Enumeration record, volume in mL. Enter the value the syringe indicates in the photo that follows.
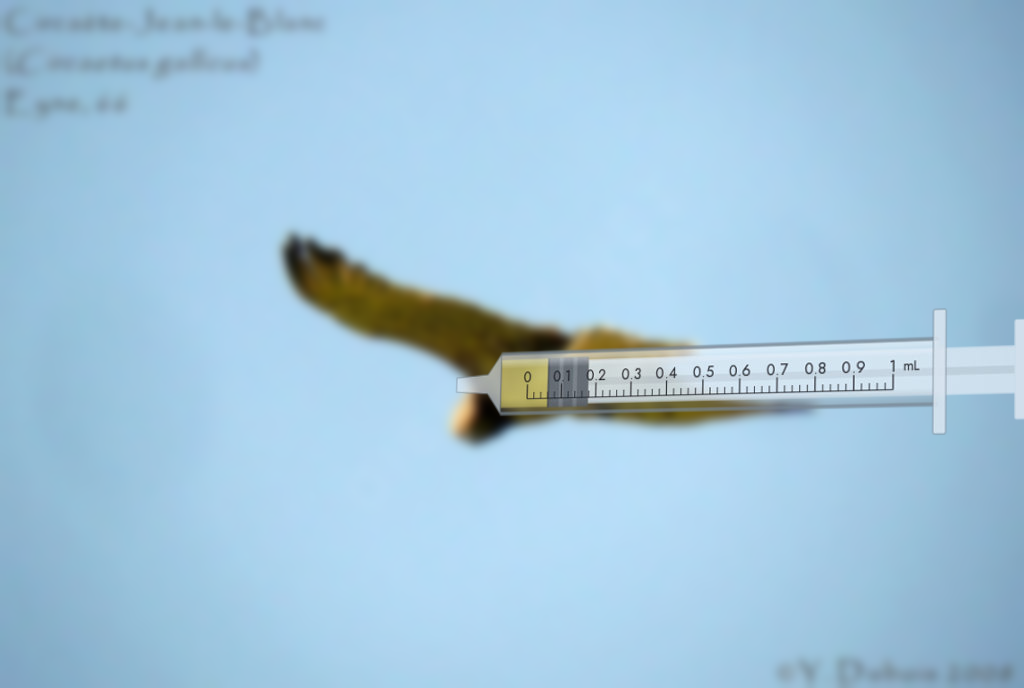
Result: 0.06 mL
